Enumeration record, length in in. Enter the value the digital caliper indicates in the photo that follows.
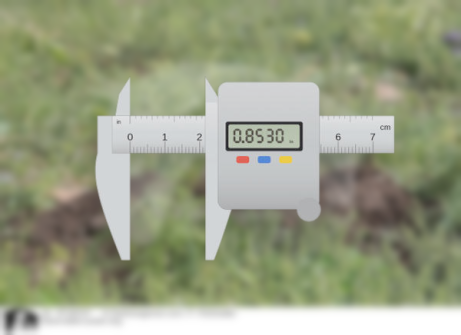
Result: 0.8530 in
